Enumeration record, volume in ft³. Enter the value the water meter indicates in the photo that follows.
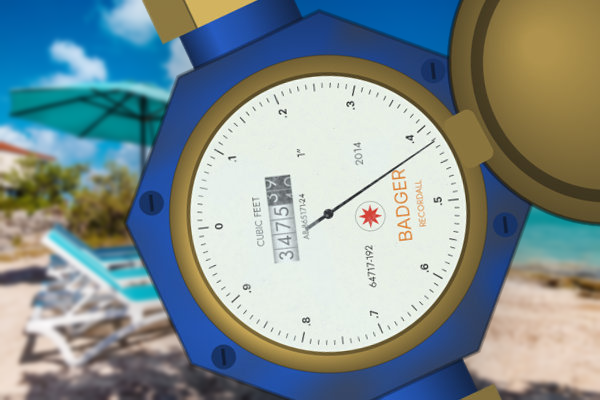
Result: 347539.42 ft³
